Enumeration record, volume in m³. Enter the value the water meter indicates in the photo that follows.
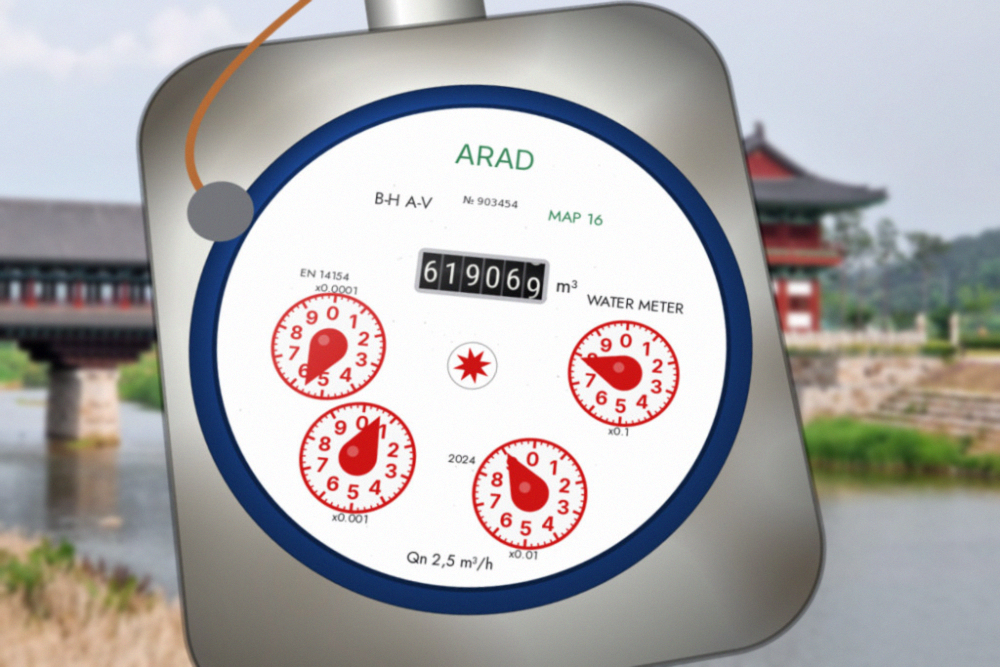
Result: 619068.7905 m³
